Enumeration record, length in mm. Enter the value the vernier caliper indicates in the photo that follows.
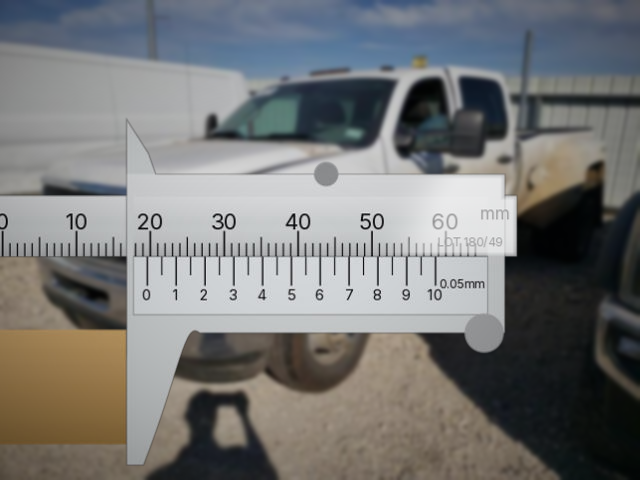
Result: 19.6 mm
